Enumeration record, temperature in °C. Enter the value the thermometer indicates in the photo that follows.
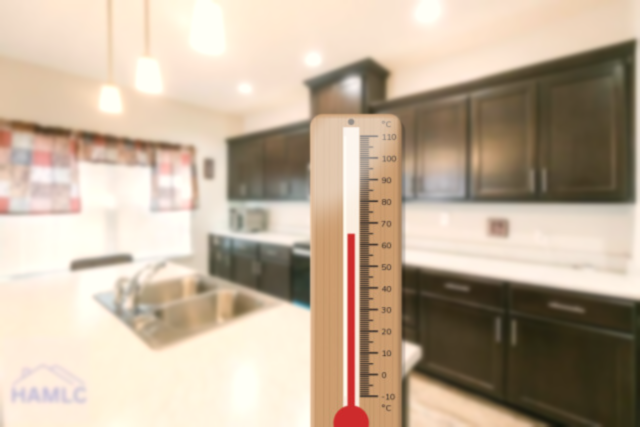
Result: 65 °C
